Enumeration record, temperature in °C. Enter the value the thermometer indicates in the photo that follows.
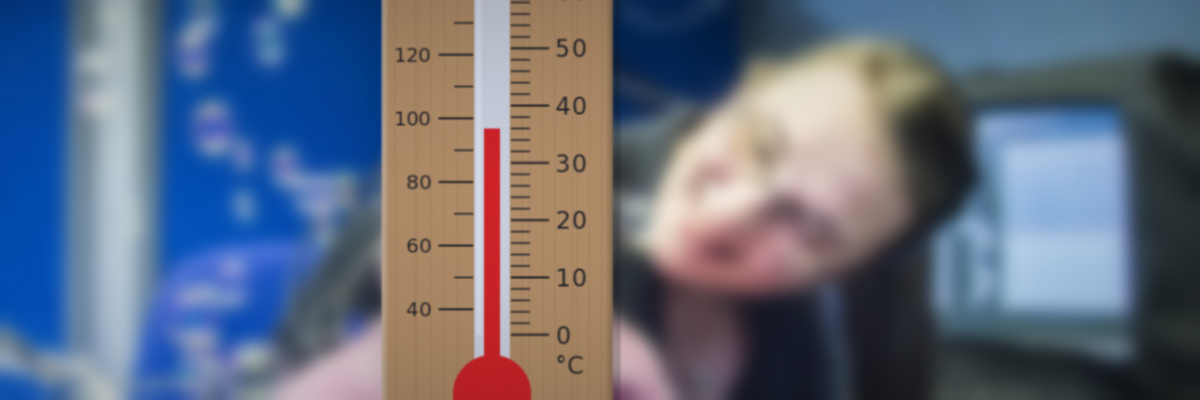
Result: 36 °C
